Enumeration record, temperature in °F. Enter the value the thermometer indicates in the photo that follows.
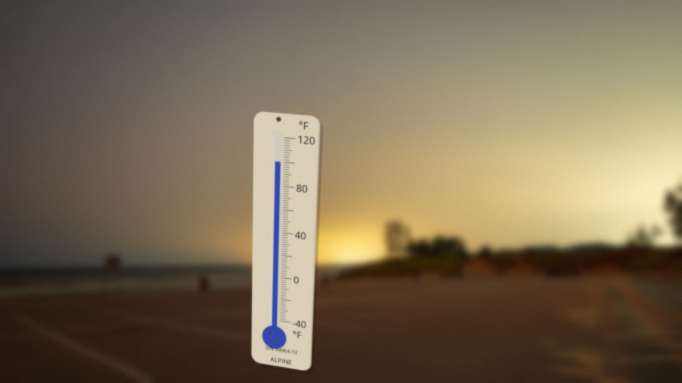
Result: 100 °F
